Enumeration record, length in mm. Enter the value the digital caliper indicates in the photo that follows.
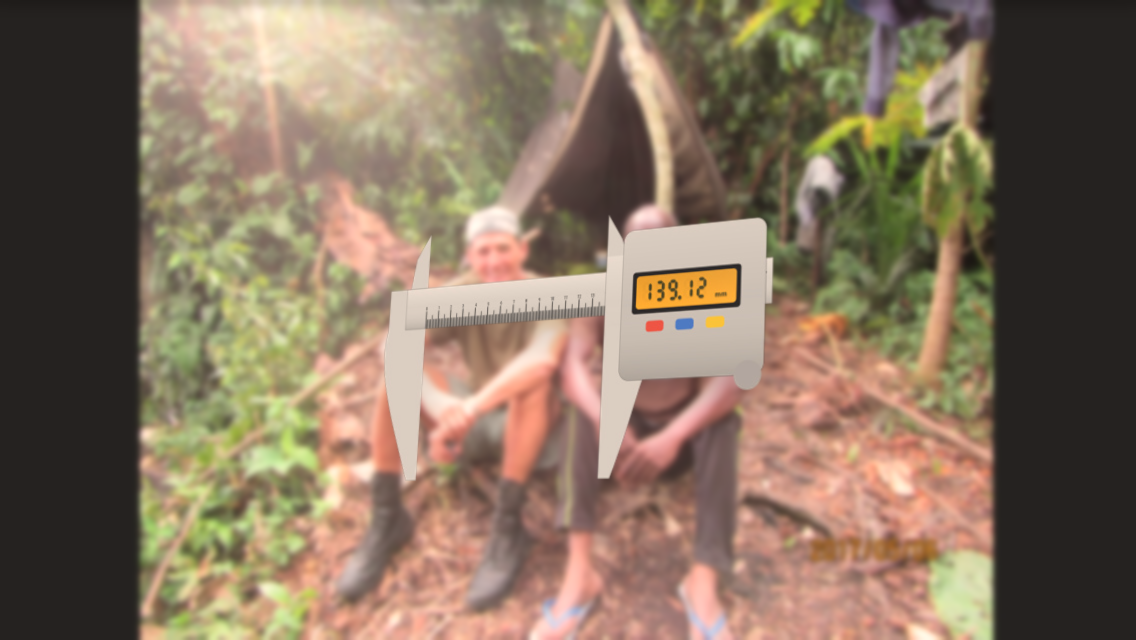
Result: 139.12 mm
